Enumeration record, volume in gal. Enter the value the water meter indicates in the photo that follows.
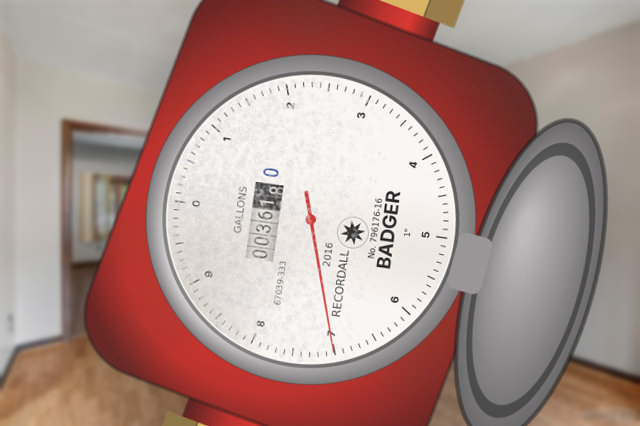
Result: 36177.0 gal
